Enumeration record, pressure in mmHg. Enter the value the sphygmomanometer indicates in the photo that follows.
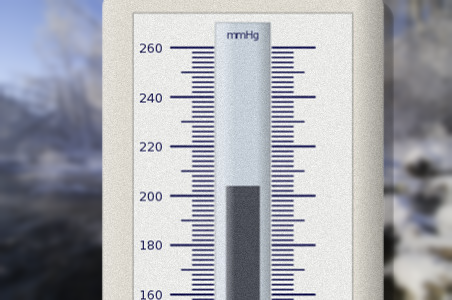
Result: 204 mmHg
